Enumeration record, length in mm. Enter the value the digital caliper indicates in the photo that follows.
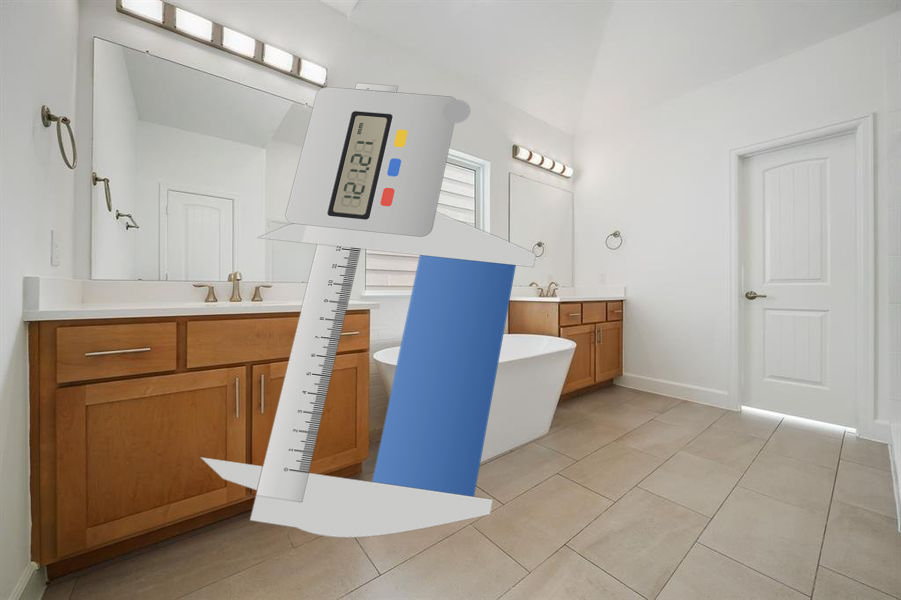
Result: 121.21 mm
